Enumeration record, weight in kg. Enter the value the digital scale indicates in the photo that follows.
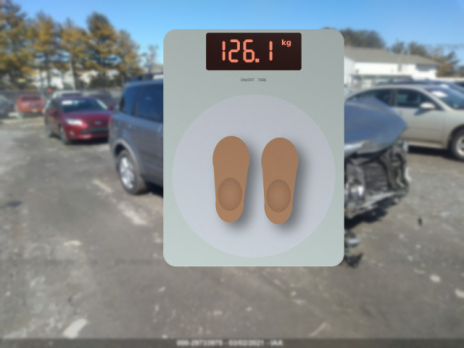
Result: 126.1 kg
